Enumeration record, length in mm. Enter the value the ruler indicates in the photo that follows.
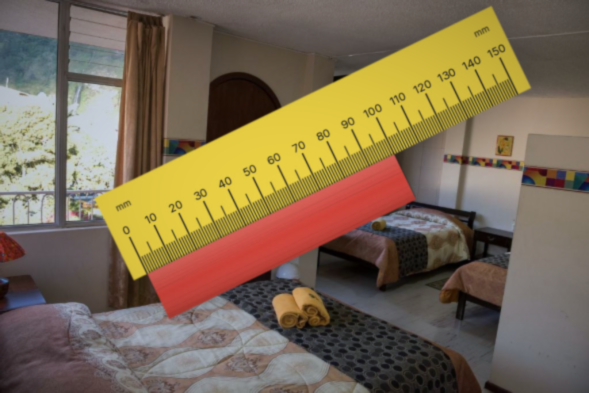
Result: 100 mm
